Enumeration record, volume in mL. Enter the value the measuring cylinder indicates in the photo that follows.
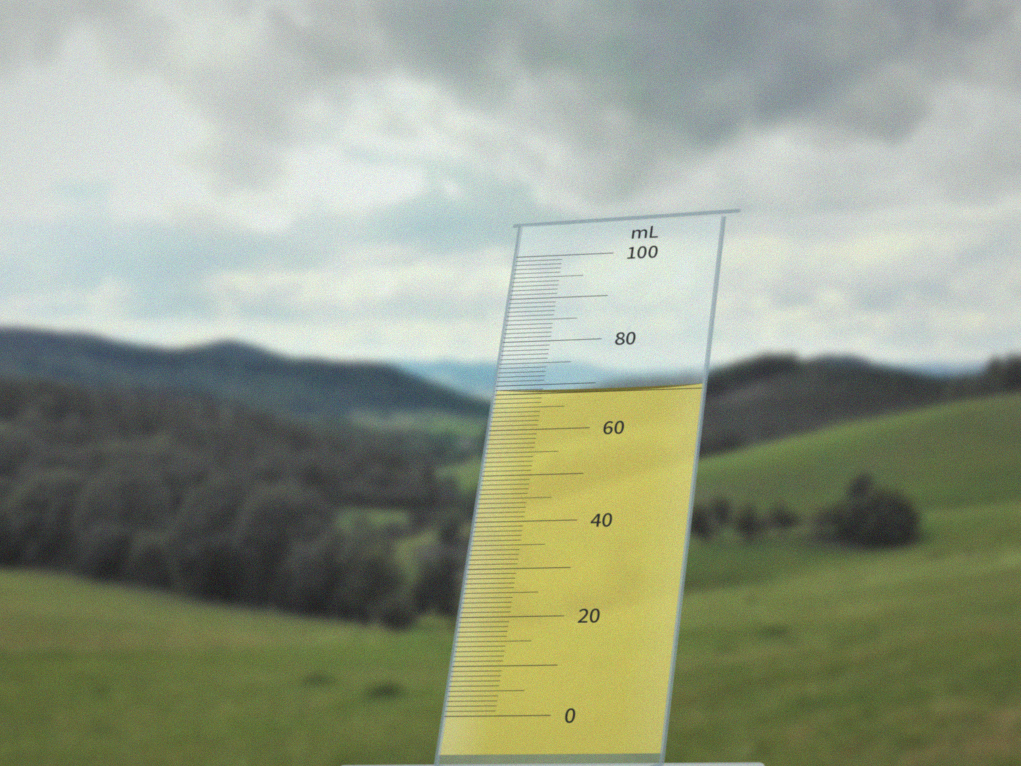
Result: 68 mL
